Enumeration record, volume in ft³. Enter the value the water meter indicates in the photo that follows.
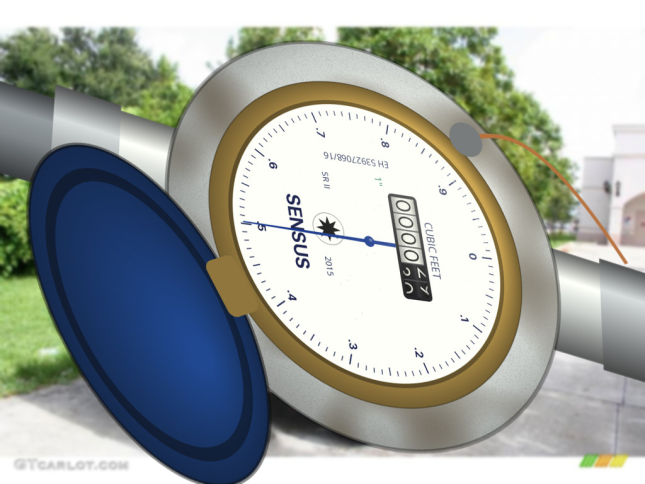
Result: 29.50 ft³
